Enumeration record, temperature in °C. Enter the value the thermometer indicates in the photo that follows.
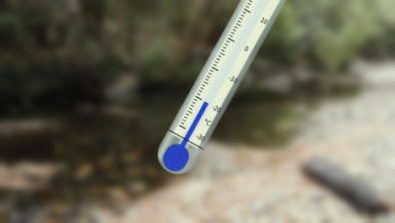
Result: -20 °C
